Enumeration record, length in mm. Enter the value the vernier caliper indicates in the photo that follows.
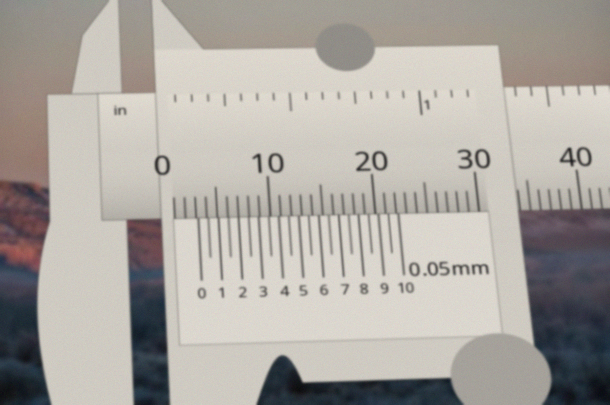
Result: 3.2 mm
